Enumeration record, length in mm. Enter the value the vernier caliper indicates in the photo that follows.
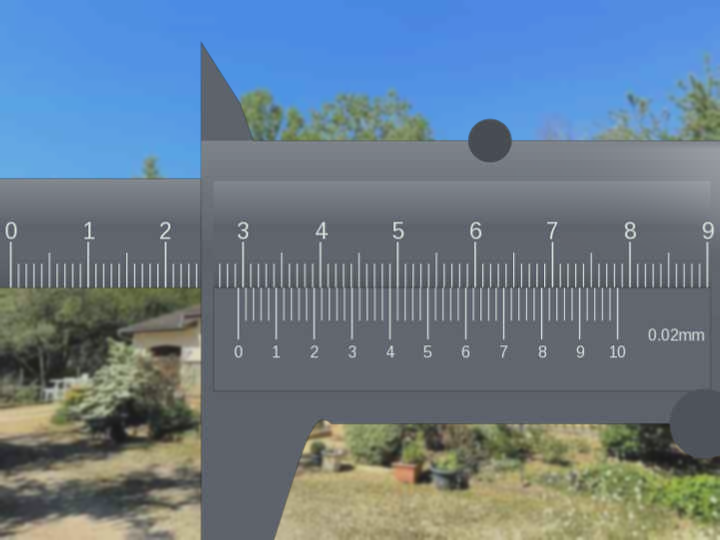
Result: 29.4 mm
